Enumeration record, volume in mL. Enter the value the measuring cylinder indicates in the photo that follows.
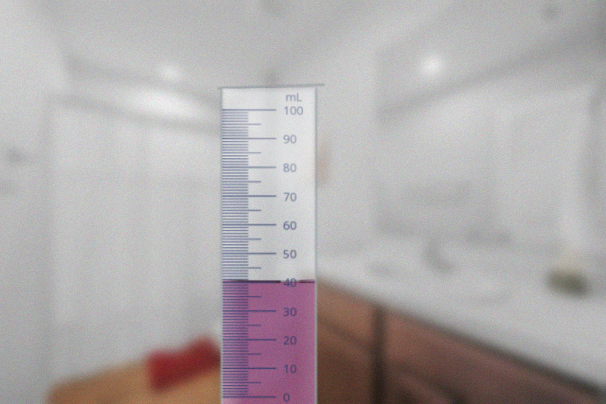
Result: 40 mL
